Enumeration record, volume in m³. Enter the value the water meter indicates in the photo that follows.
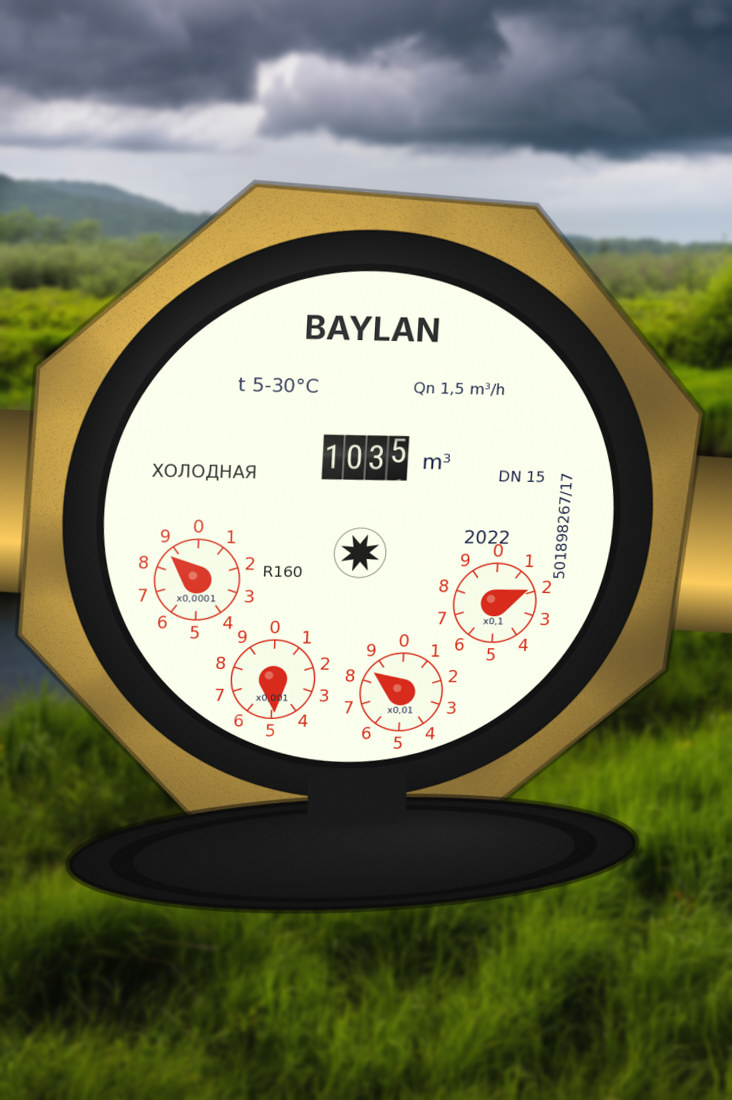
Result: 1035.1848 m³
